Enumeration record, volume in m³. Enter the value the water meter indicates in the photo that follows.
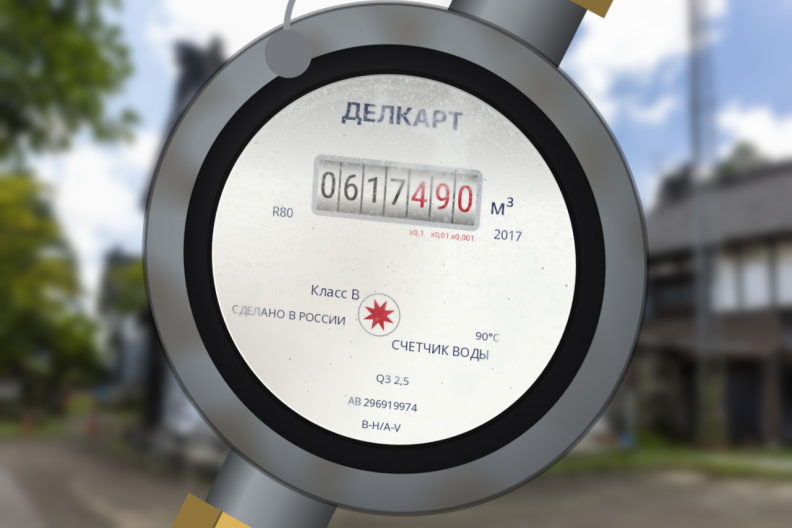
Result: 617.490 m³
